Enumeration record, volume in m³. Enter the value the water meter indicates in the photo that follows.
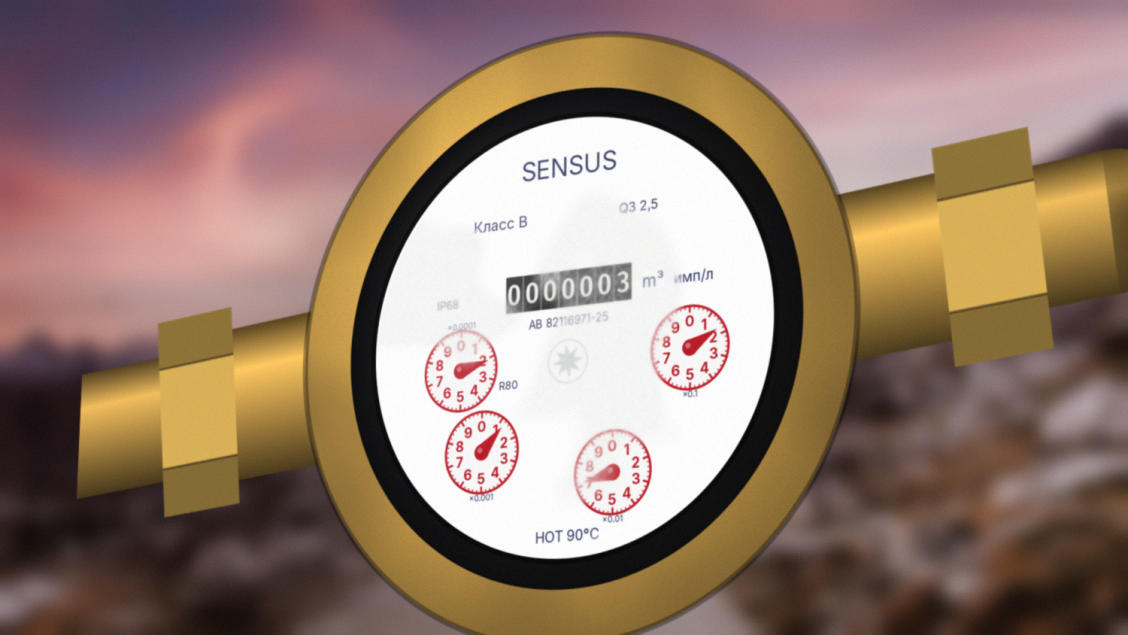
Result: 3.1712 m³
